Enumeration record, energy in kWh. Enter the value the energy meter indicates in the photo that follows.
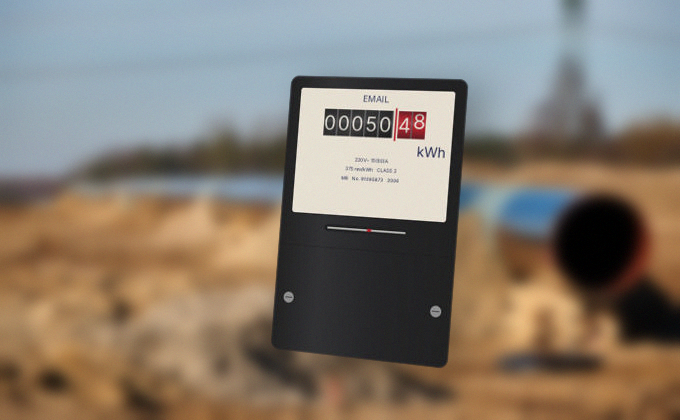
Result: 50.48 kWh
